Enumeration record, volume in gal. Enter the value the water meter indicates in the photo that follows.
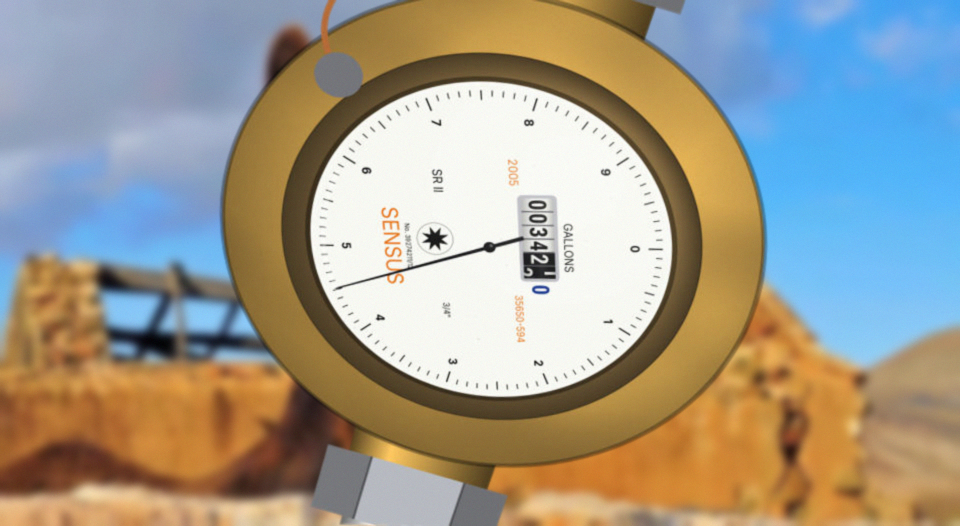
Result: 34214.5 gal
